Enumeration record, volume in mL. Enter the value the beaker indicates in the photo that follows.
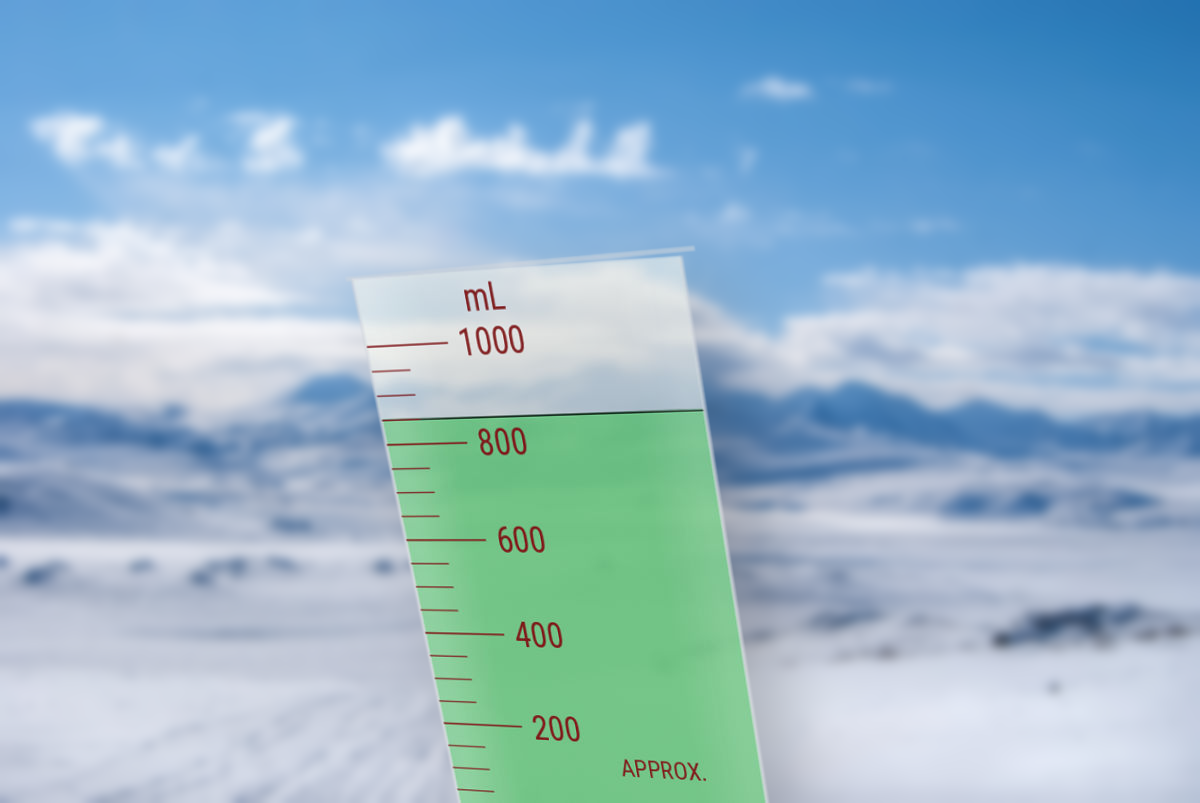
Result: 850 mL
